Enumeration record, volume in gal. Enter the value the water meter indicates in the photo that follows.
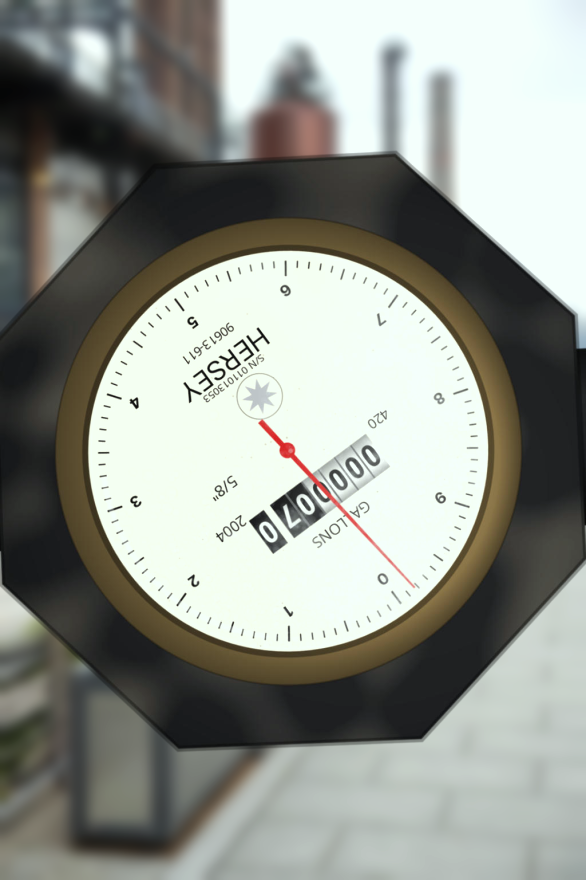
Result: 69.8 gal
